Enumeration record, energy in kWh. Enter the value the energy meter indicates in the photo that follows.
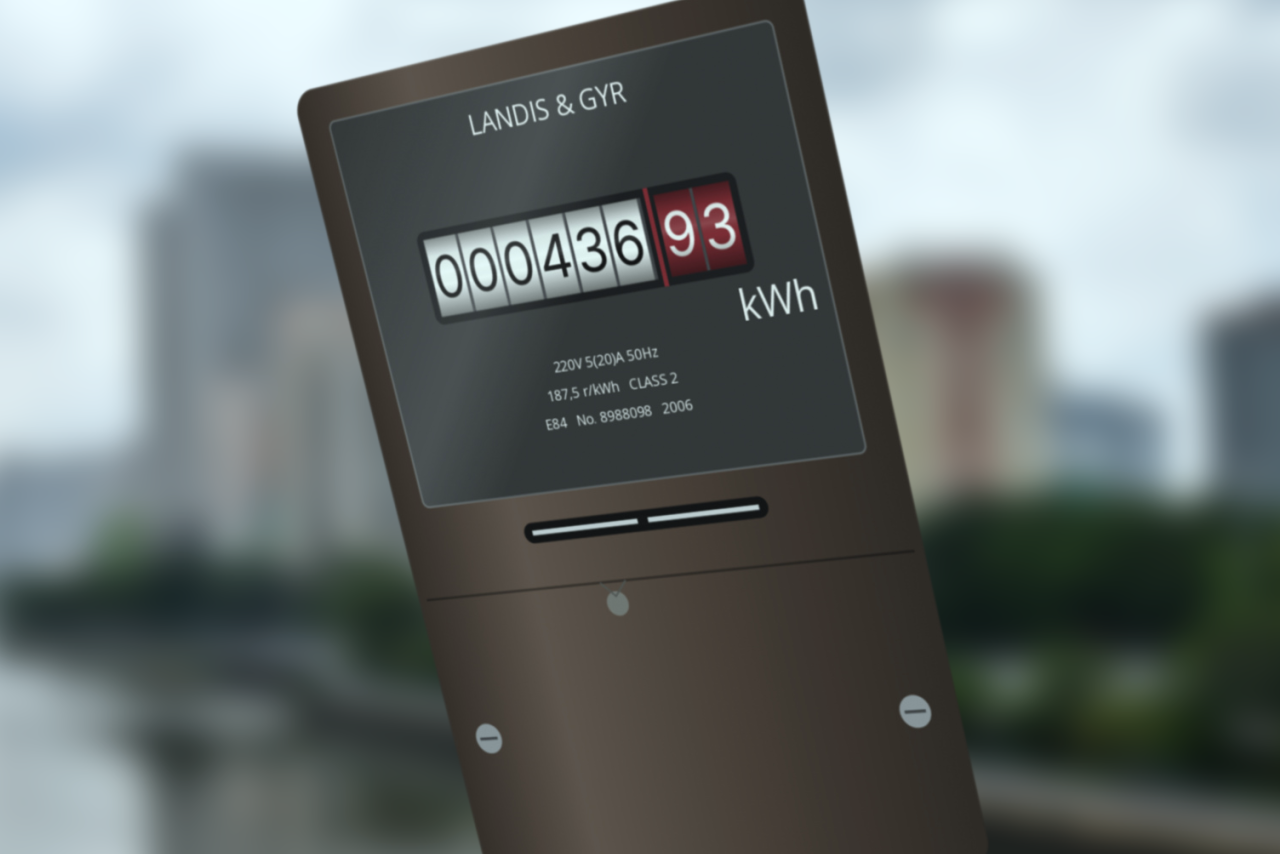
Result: 436.93 kWh
